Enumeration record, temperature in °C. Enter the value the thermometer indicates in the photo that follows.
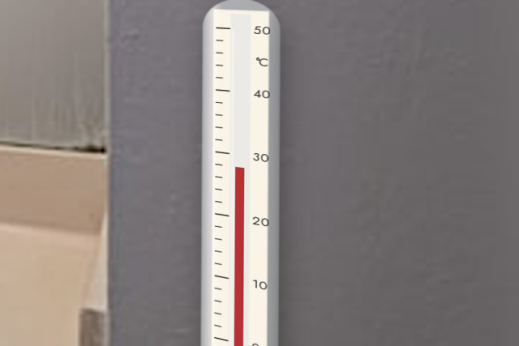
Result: 28 °C
